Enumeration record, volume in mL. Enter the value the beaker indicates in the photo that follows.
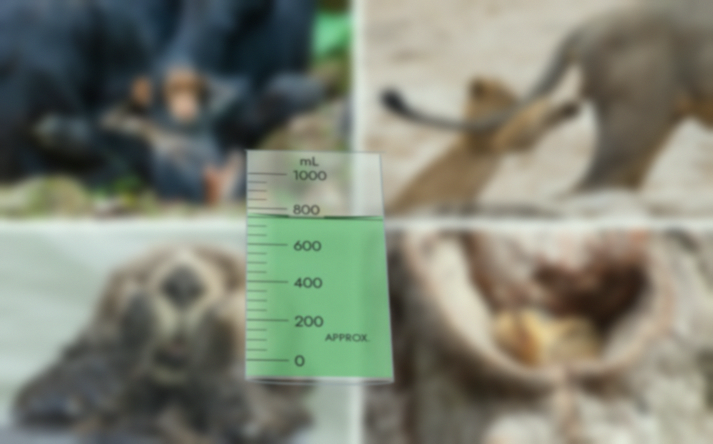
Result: 750 mL
